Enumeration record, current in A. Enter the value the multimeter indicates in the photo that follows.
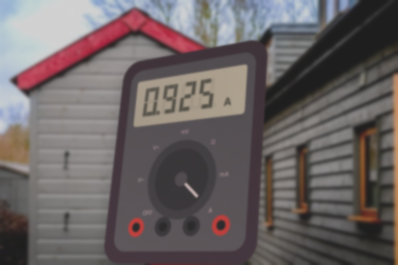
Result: 0.925 A
